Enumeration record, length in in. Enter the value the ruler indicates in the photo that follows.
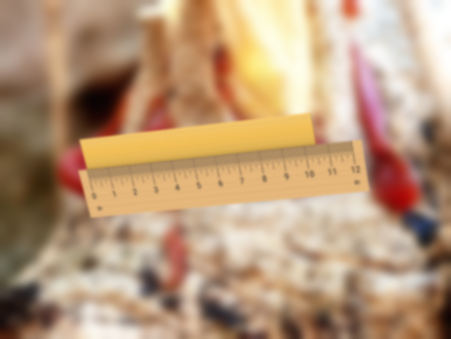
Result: 10.5 in
